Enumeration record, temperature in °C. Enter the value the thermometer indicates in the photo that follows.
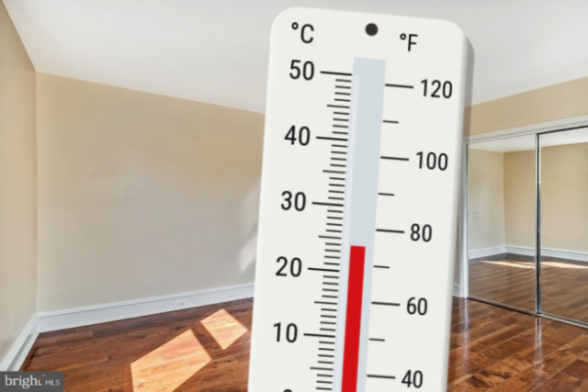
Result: 24 °C
